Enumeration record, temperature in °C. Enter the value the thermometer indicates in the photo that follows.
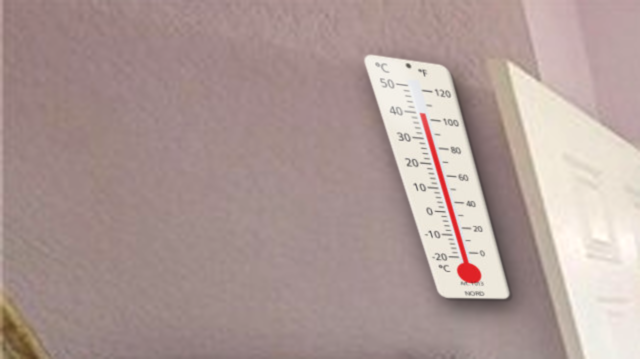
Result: 40 °C
